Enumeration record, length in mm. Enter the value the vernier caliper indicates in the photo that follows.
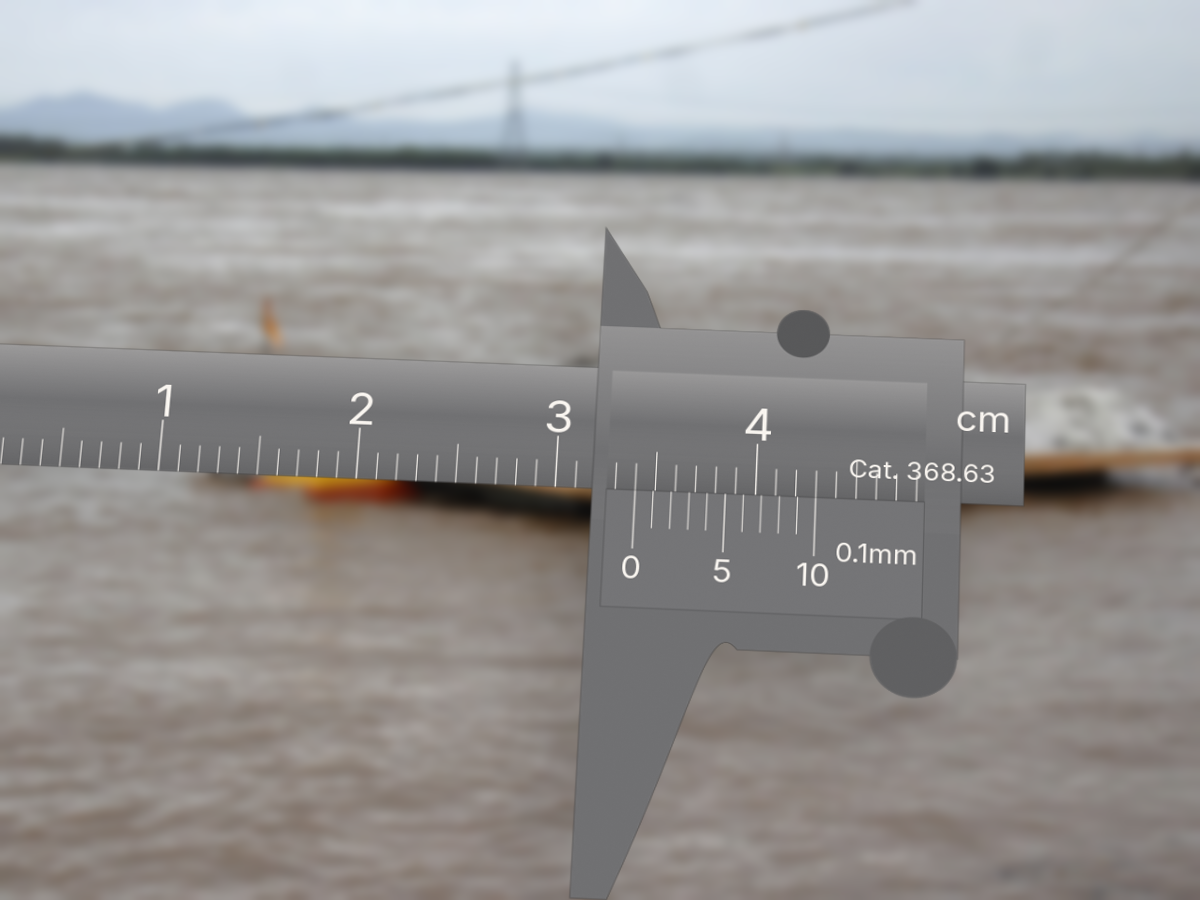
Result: 34.0 mm
